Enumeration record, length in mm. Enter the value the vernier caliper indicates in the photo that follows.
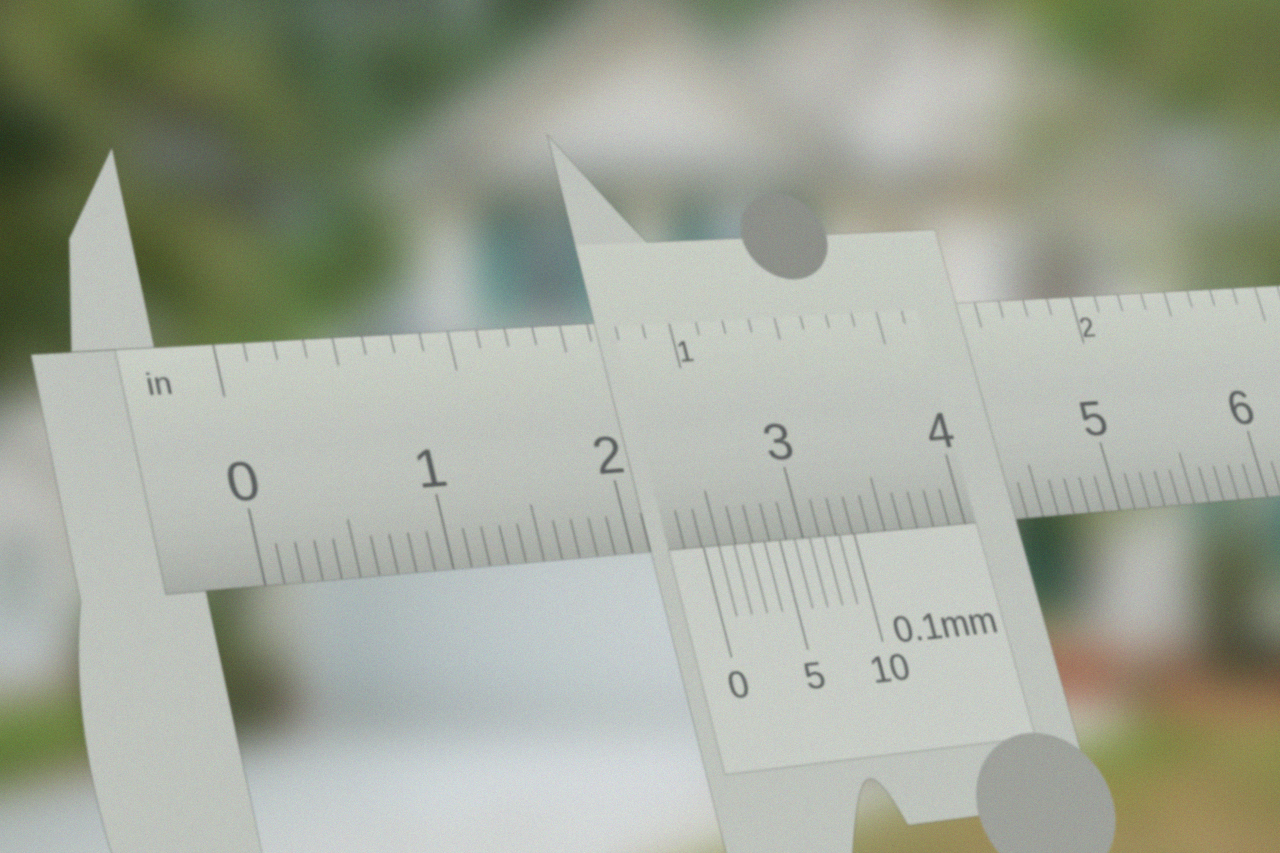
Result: 24.1 mm
